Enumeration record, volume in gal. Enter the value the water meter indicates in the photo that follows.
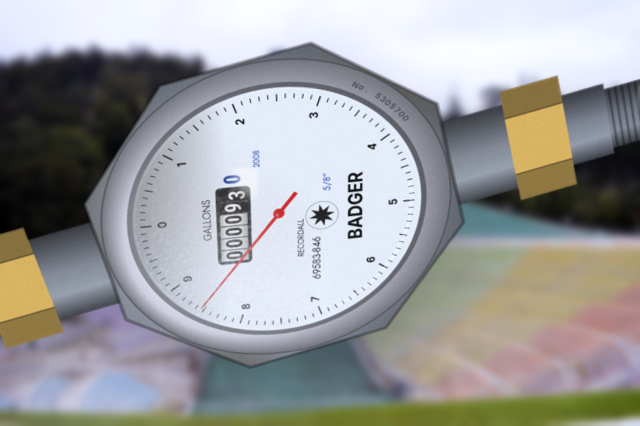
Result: 928.5 gal
